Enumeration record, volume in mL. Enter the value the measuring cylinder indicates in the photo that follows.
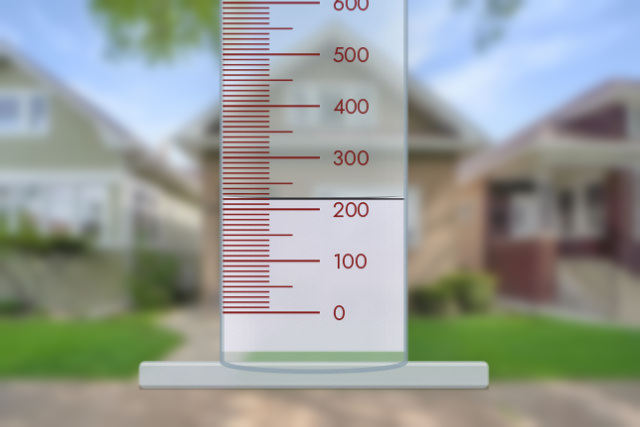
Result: 220 mL
